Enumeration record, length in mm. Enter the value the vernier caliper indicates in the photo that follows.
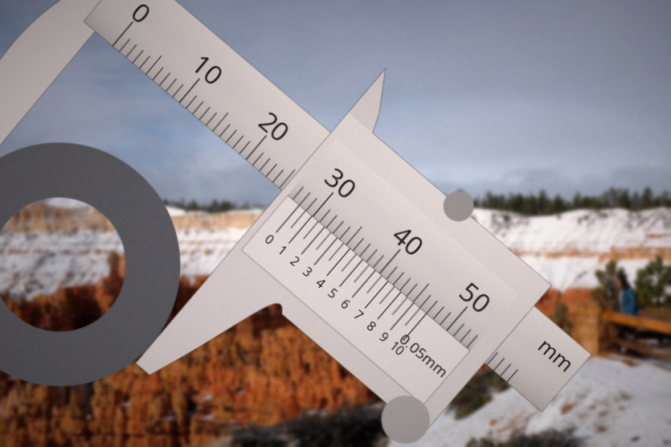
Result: 28.0 mm
